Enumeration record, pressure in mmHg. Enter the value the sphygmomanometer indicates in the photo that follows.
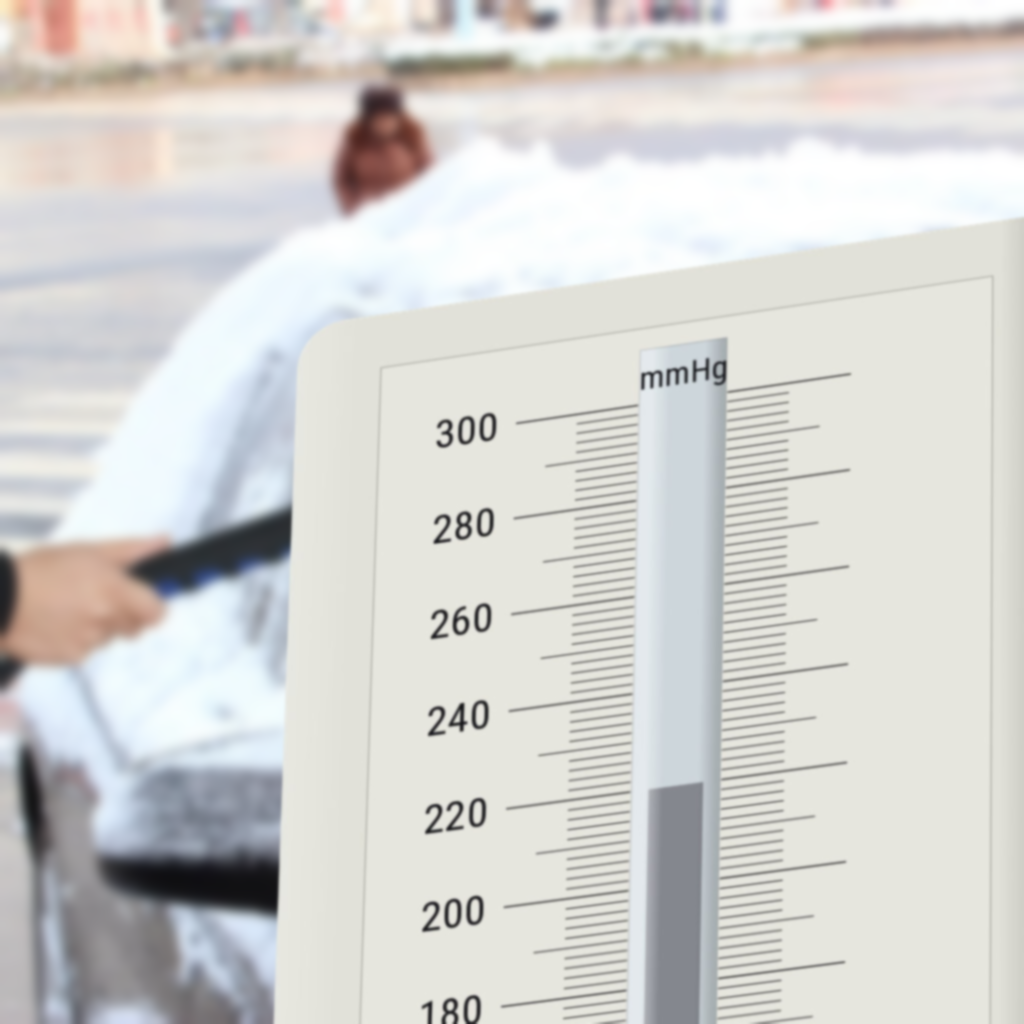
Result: 220 mmHg
